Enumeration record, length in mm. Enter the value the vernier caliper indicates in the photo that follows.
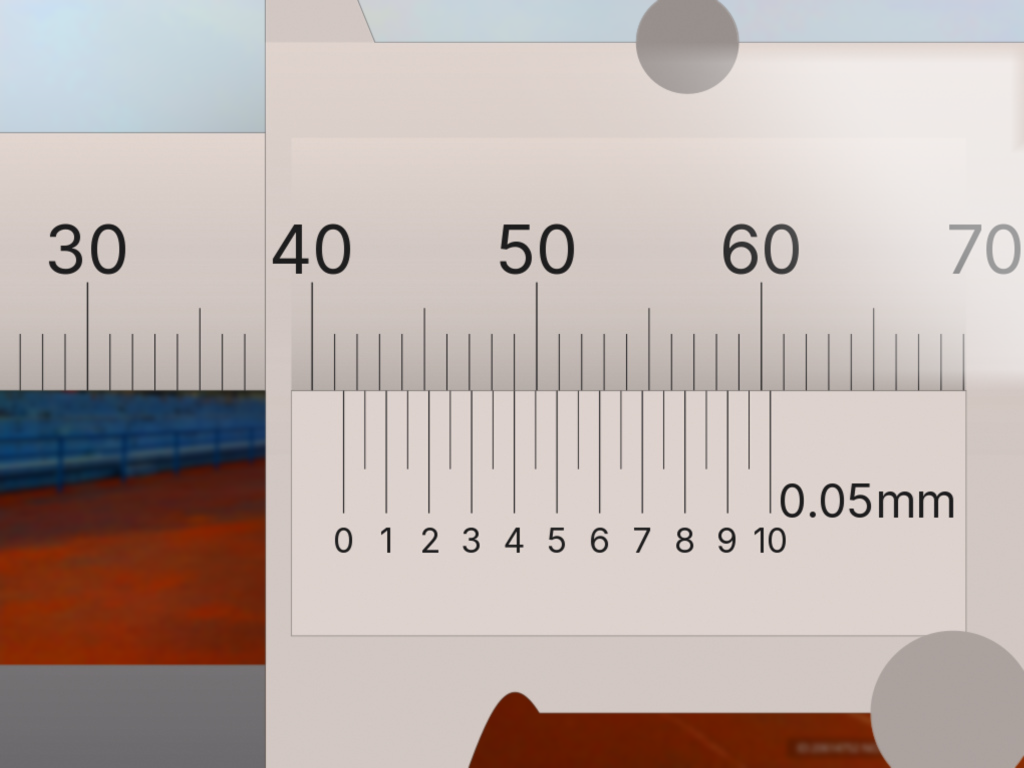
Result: 41.4 mm
